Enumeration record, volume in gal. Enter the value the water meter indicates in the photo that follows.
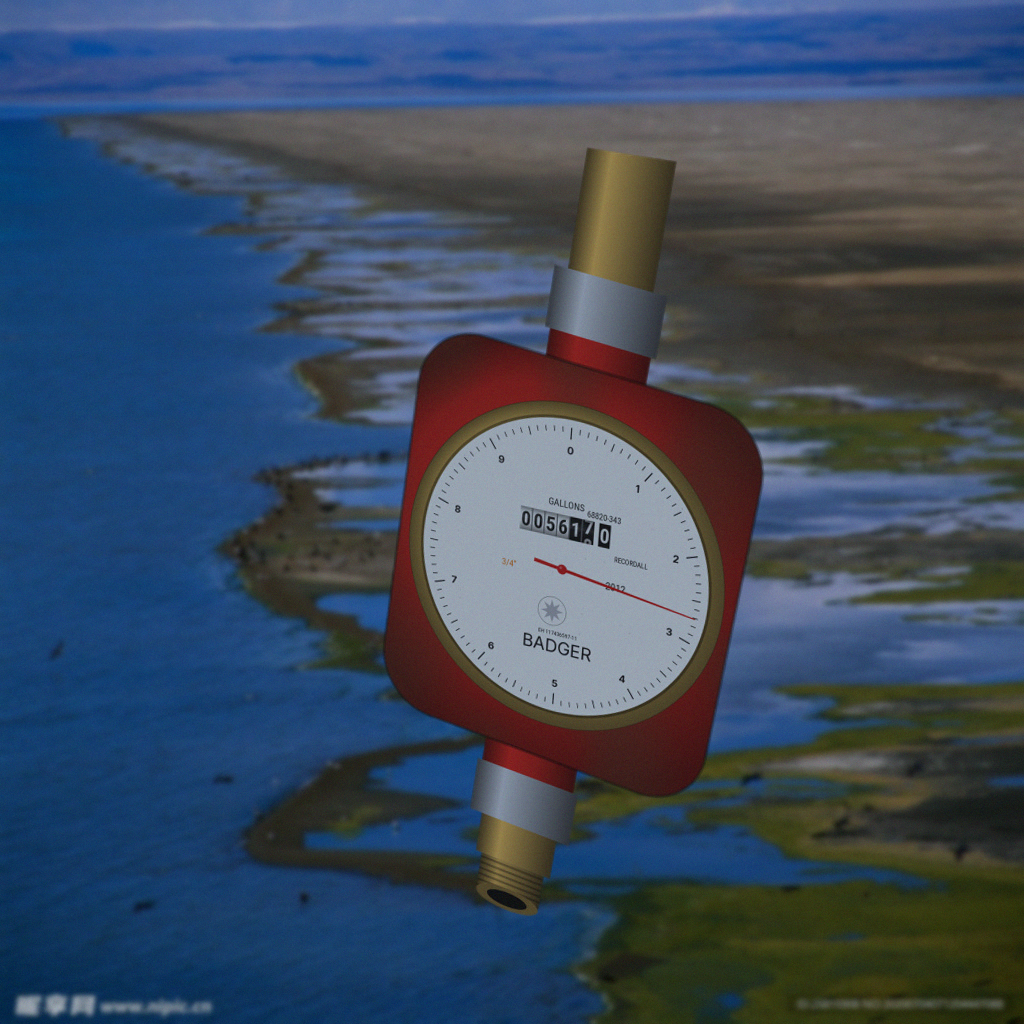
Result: 56172.7 gal
